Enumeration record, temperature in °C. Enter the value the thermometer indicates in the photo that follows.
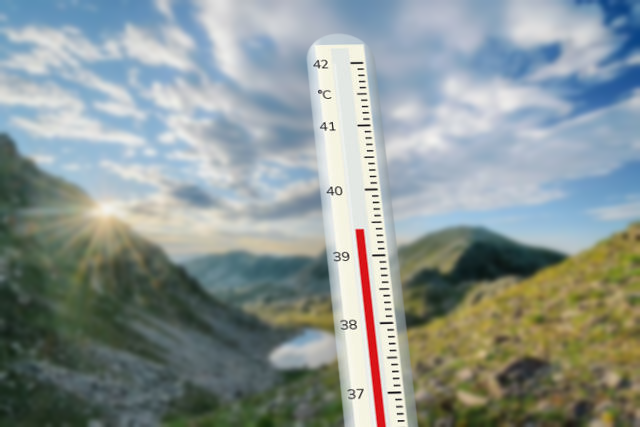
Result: 39.4 °C
